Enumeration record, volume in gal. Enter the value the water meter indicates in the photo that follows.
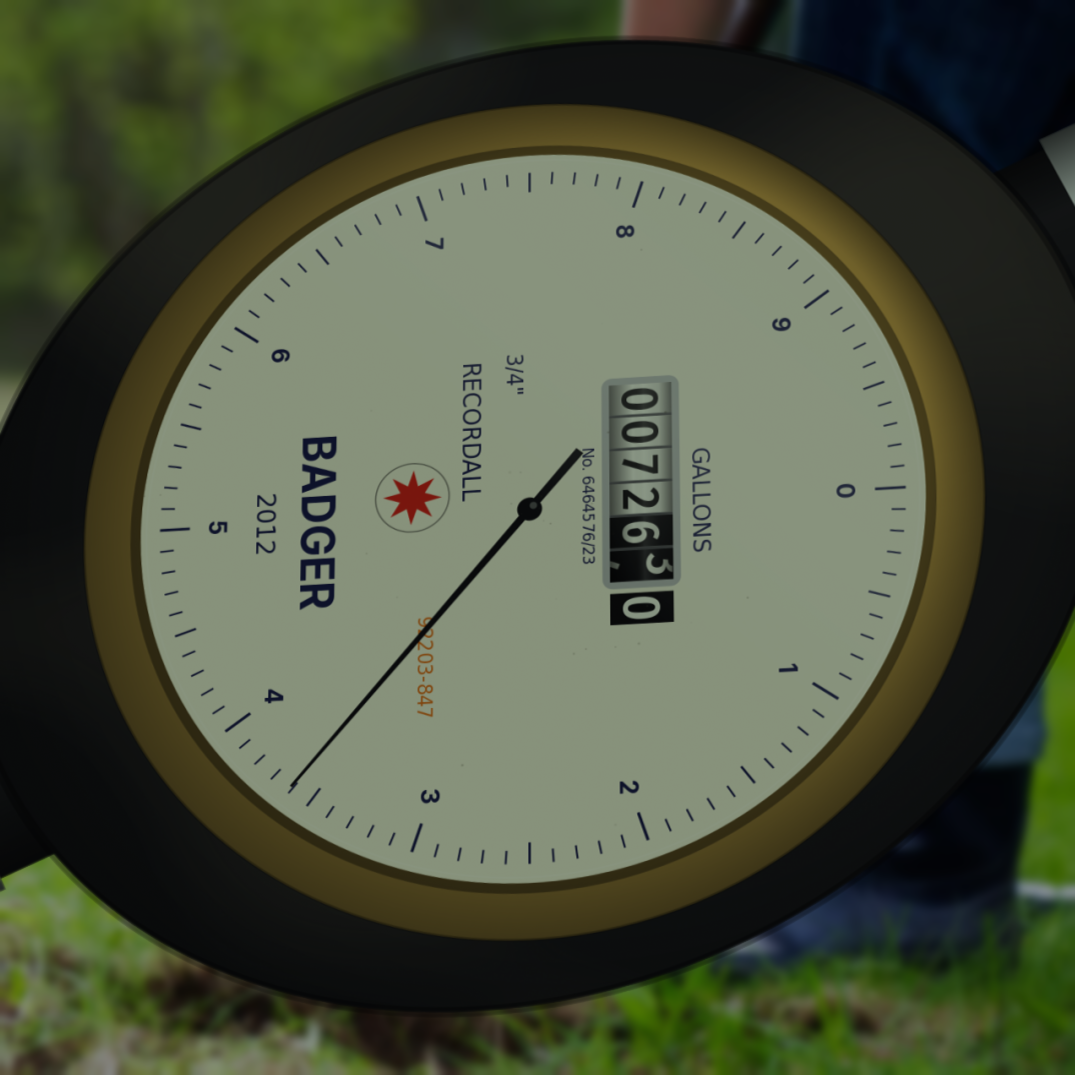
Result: 72633.6 gal
